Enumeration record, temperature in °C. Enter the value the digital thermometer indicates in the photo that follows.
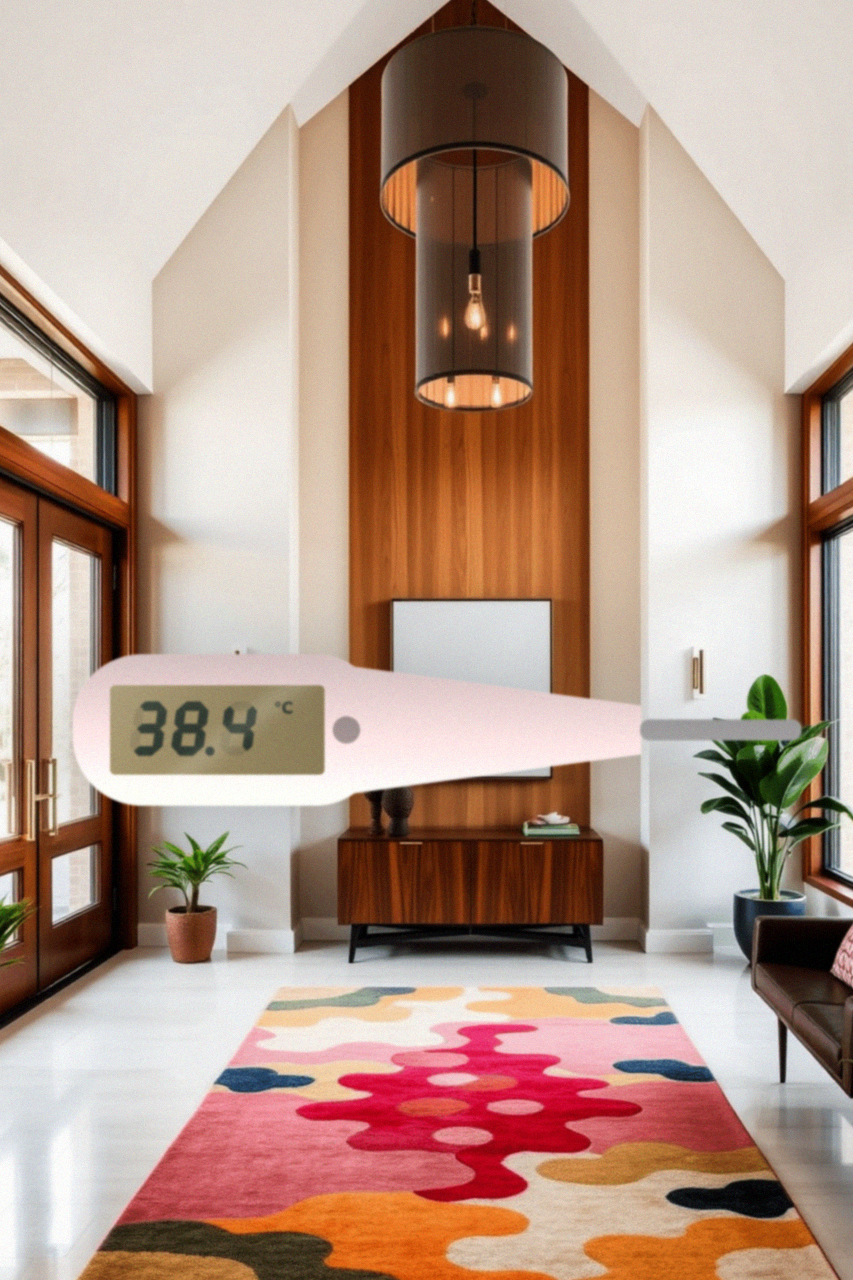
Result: 38.4 °C
